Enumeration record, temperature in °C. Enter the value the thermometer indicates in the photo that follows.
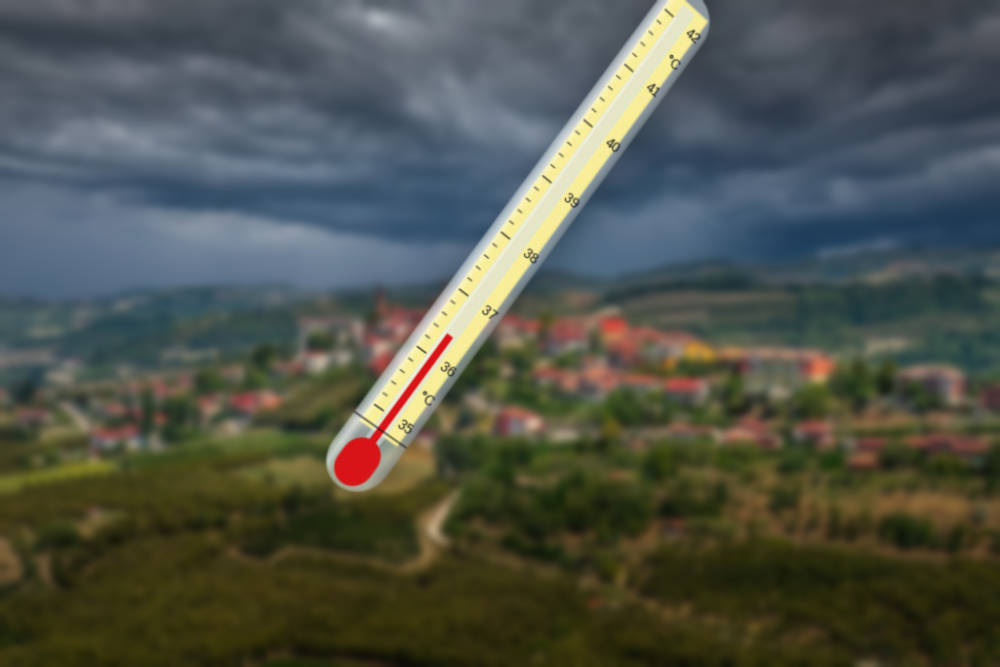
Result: 36.4 °C
